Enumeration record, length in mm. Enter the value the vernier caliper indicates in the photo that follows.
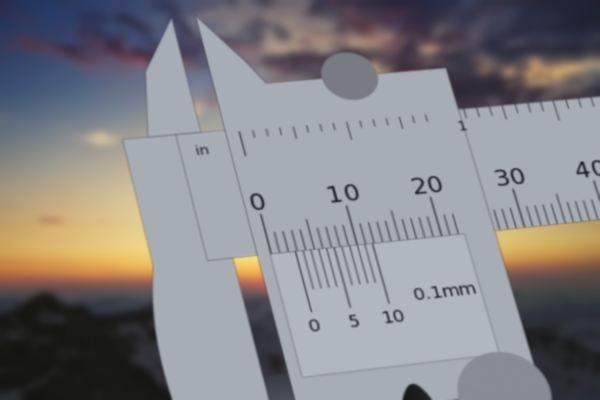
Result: 2.8 mm
